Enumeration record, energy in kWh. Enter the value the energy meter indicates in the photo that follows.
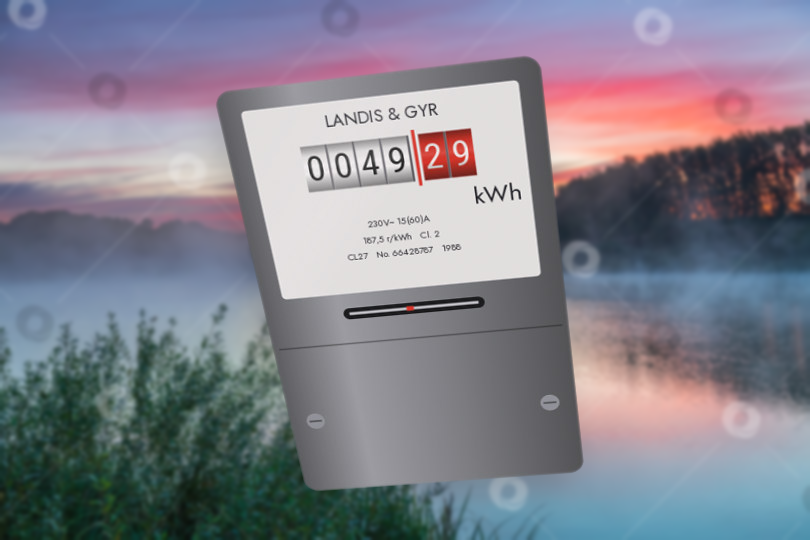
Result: 49.29 kWh
